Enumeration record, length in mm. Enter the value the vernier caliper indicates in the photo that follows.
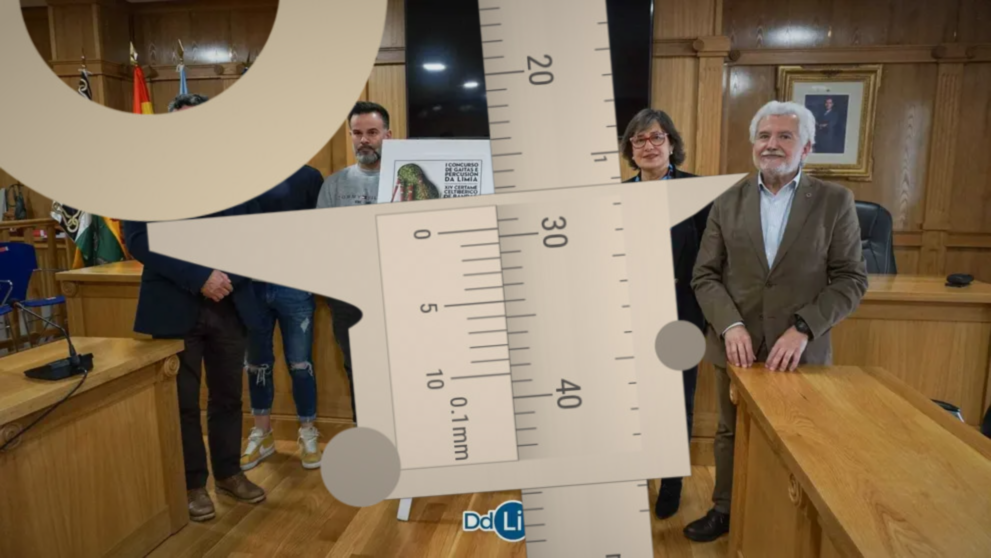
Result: 29.5 mm
